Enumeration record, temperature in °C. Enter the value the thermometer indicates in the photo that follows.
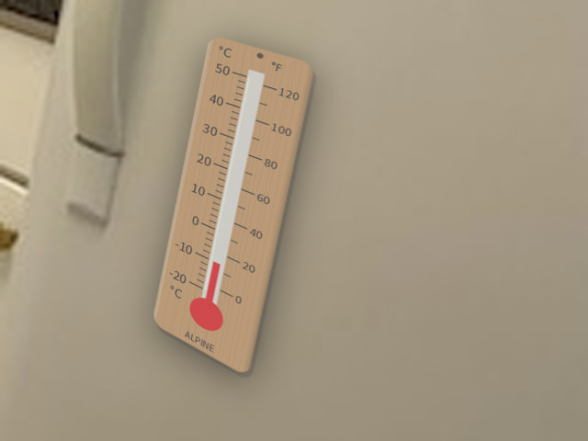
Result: -10 °C
